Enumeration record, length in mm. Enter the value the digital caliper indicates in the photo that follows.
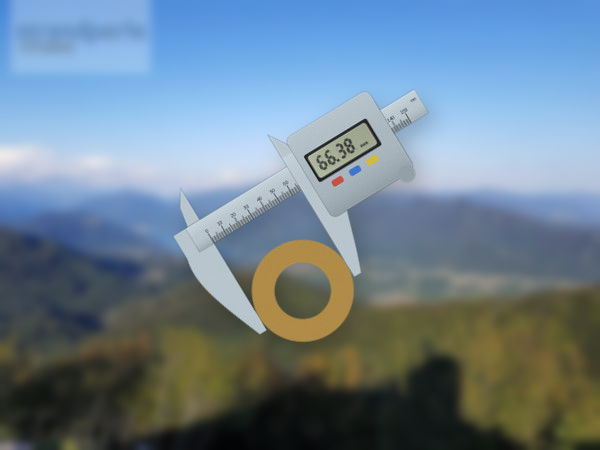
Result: 66.38 mm
